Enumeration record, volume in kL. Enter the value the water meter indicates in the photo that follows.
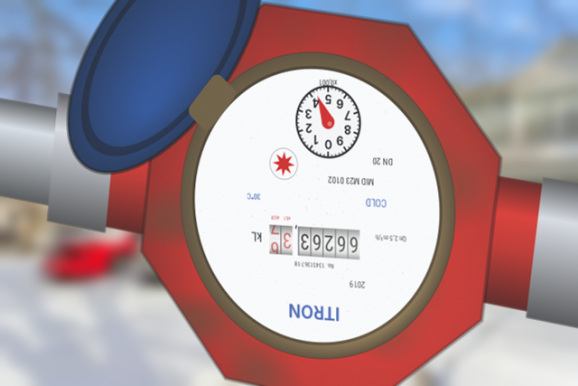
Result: 66263.364 kL
